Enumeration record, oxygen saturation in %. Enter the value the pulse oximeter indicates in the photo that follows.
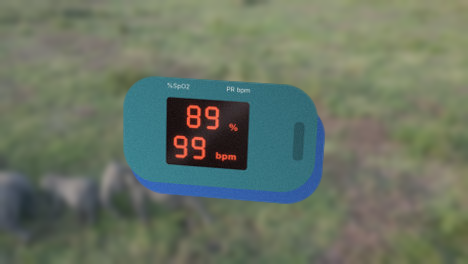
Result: 89 %
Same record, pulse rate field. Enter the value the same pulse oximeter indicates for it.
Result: 99 bpm
